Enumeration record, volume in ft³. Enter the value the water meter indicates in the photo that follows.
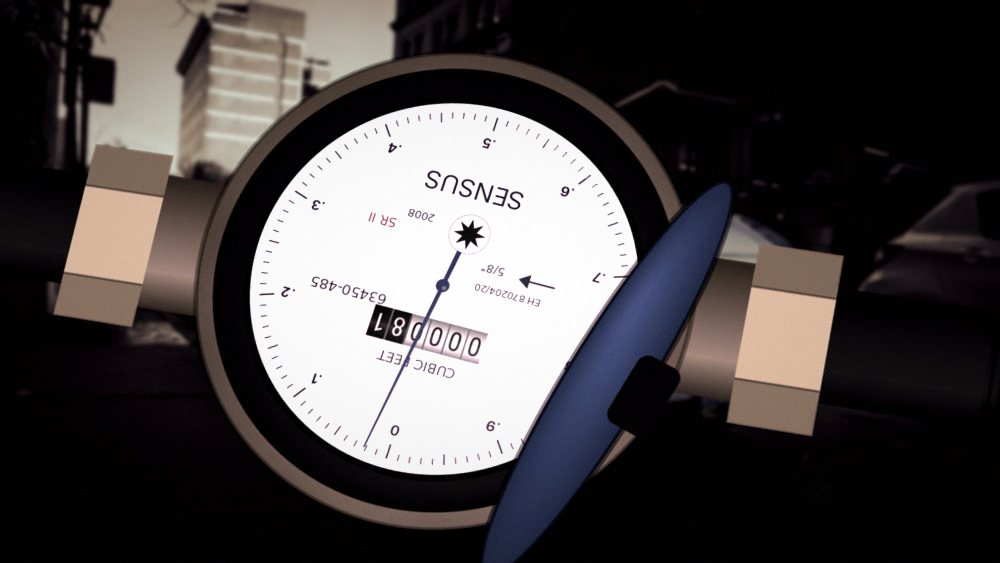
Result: 81.02 ft³
